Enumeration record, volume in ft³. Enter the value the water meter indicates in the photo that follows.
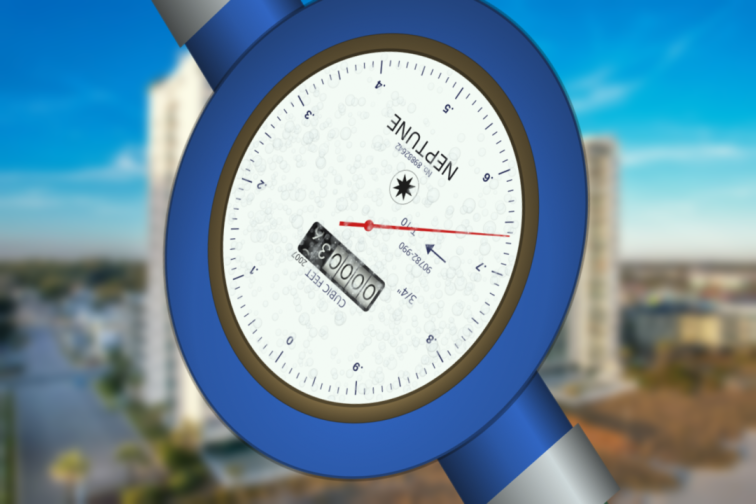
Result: 35.66 ft³
